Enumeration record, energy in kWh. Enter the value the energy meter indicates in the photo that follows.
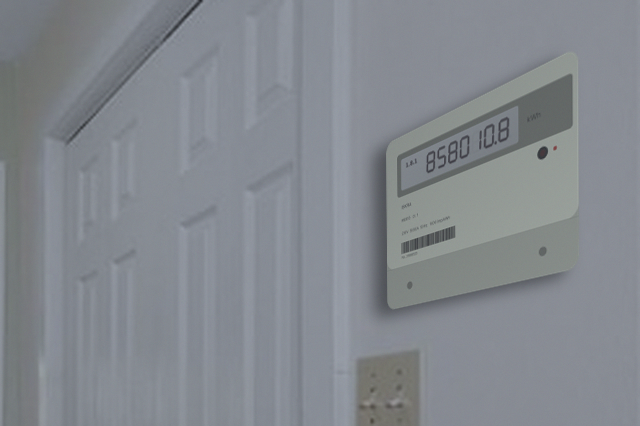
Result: 858010.8 kWh
